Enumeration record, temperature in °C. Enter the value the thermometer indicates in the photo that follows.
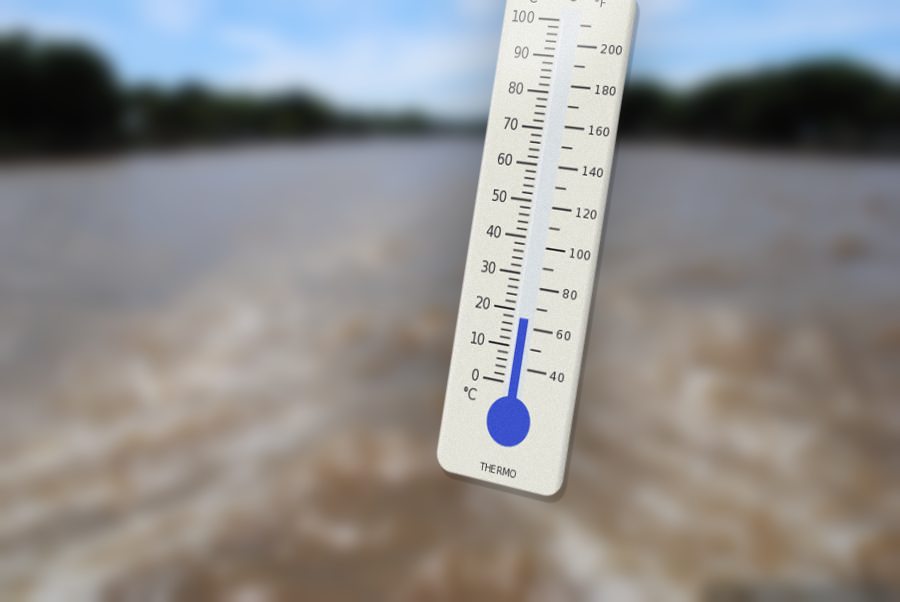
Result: 18 °C
